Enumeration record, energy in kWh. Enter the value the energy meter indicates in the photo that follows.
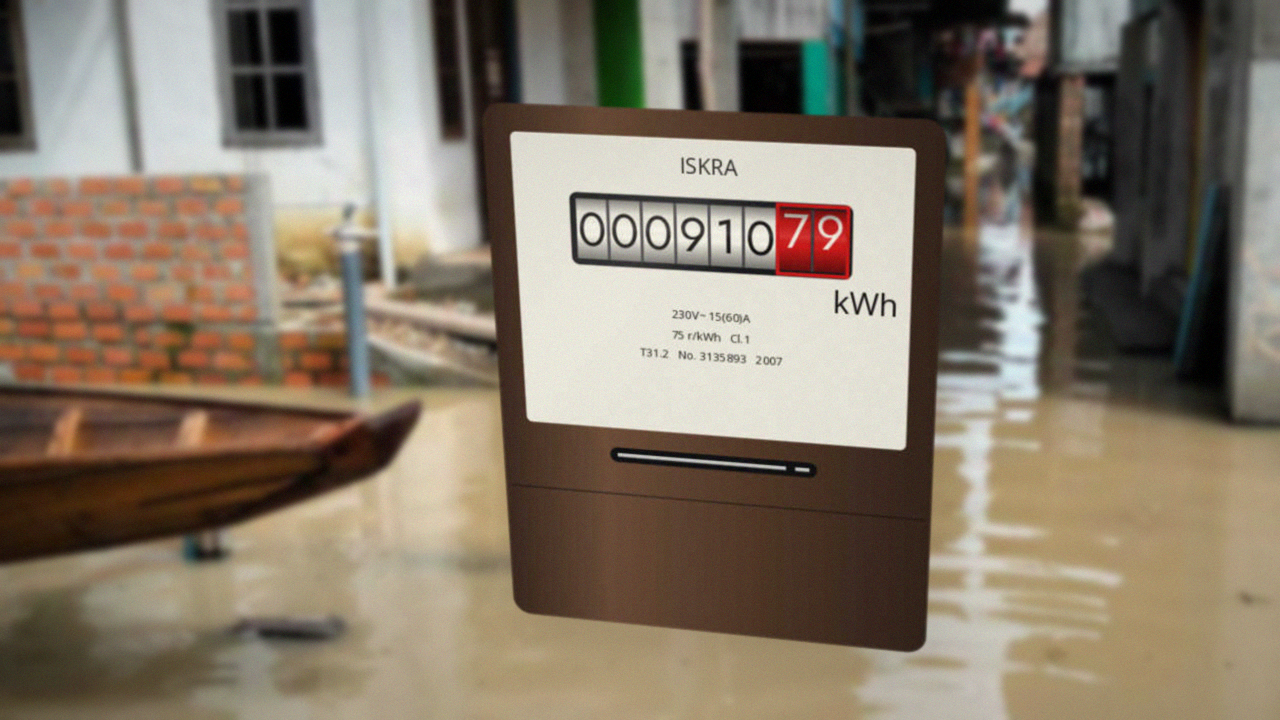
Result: 910.79 kWh
